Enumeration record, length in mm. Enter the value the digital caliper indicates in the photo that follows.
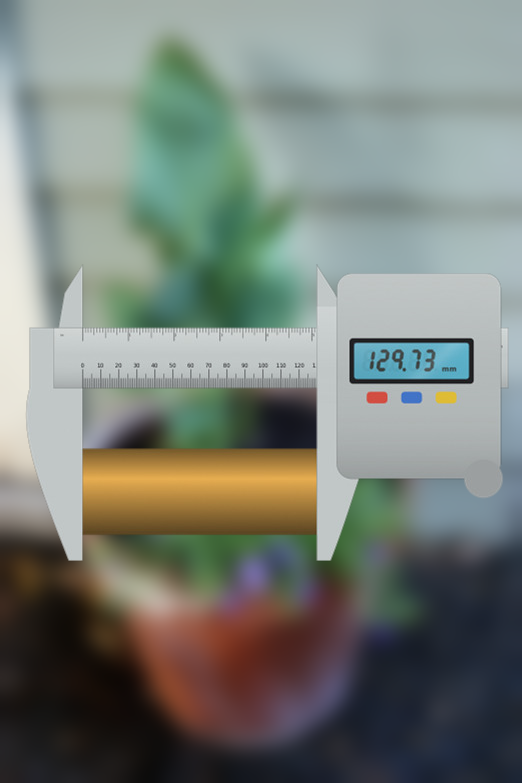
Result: 129.73 mm
